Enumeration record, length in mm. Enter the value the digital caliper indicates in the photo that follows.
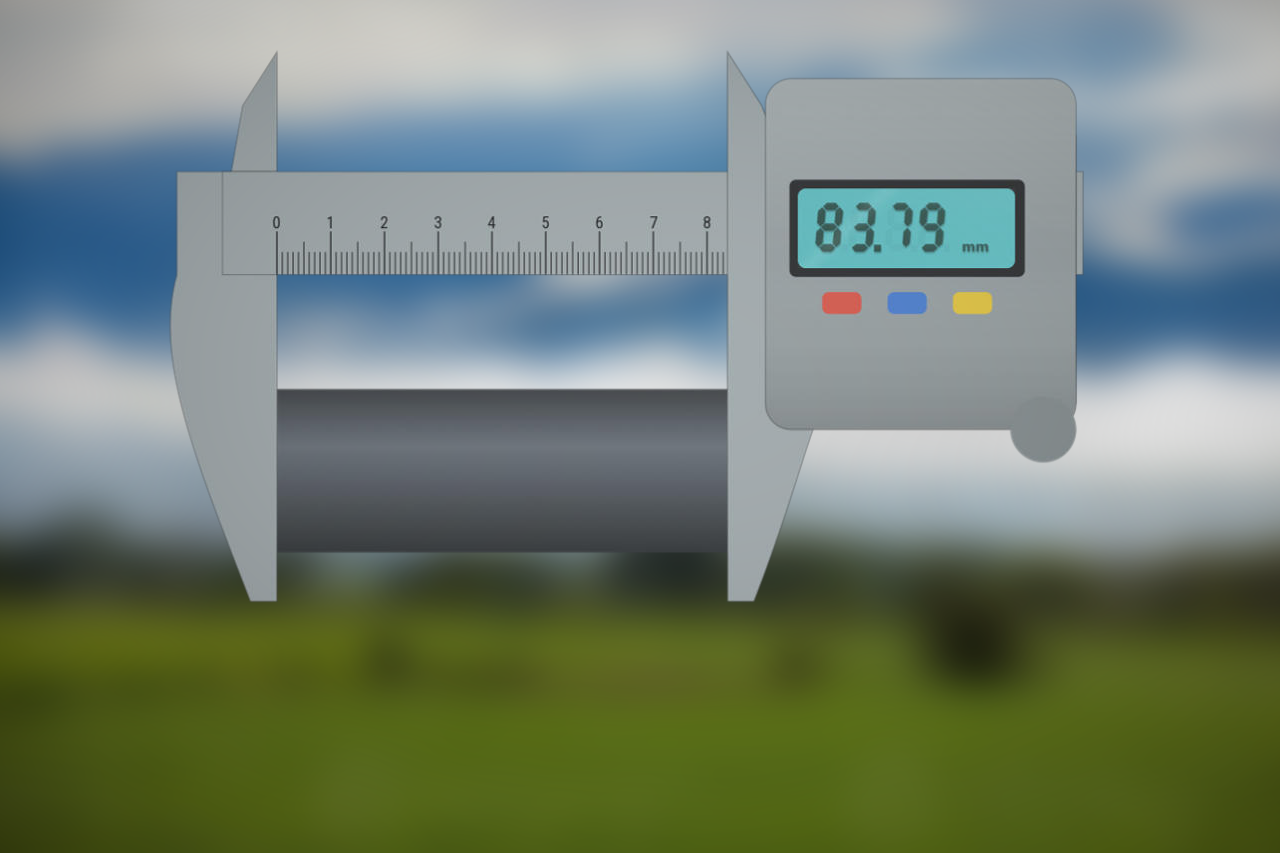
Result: 83.79 mm
